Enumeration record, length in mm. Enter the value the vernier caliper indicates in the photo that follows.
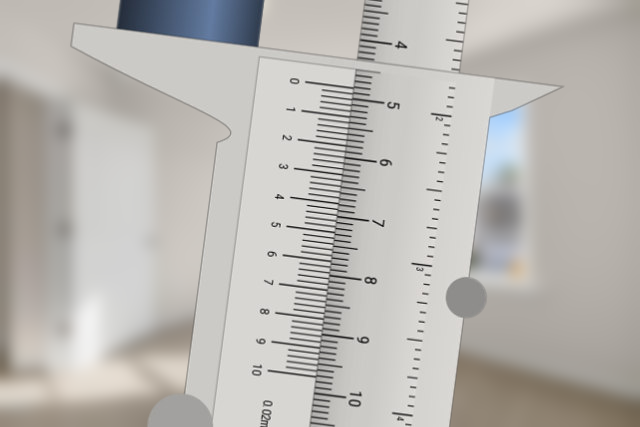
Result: 48.2 mm
